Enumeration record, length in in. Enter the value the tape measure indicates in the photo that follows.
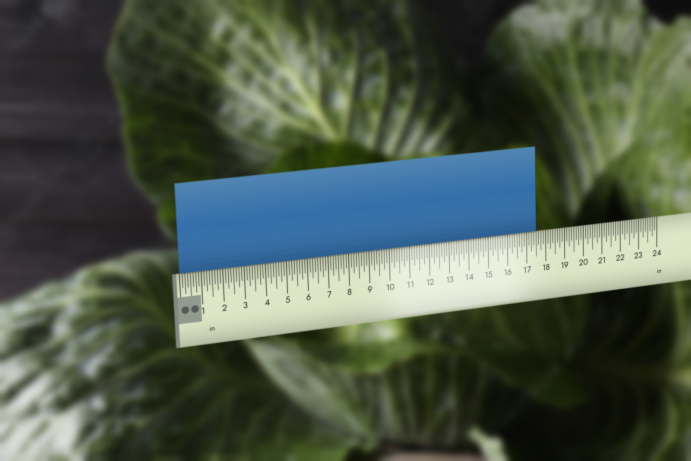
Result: 17.5 in
